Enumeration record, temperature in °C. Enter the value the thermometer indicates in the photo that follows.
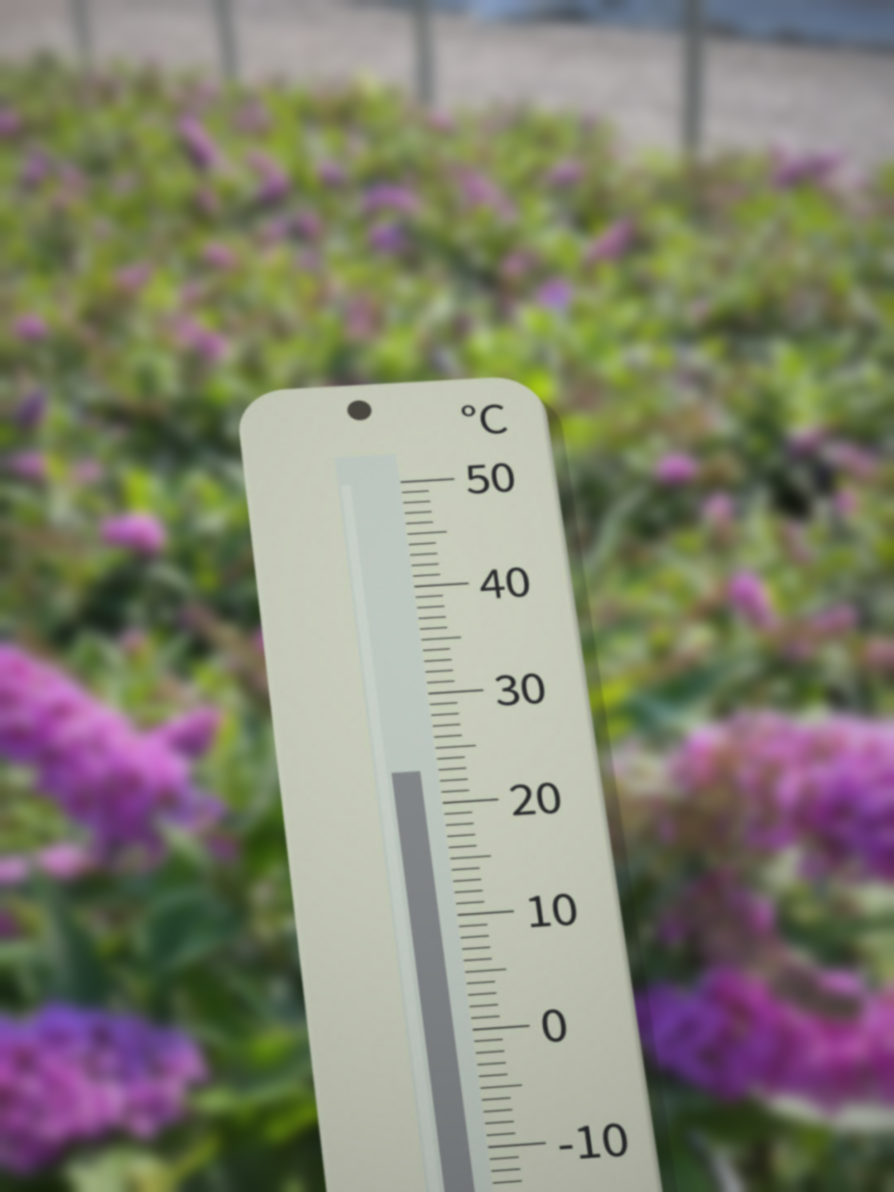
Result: 23 °C
